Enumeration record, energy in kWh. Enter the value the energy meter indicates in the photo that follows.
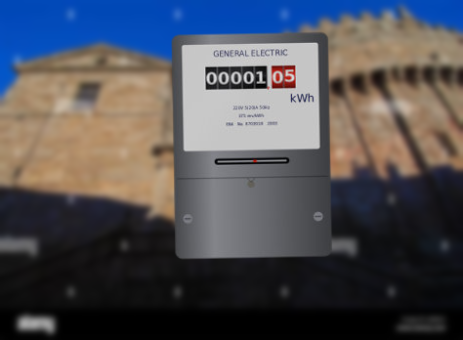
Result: 1.05 kWh
